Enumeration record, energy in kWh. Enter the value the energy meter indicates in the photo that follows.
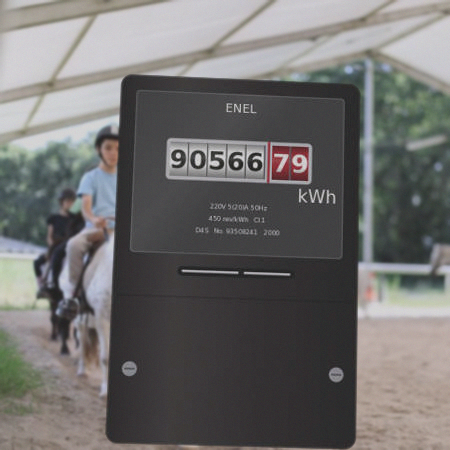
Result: 90566.79 kWh
